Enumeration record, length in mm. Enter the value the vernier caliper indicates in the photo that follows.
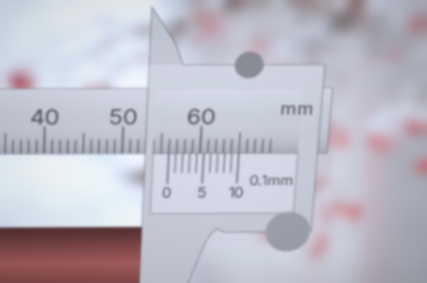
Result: 56.0 mm
